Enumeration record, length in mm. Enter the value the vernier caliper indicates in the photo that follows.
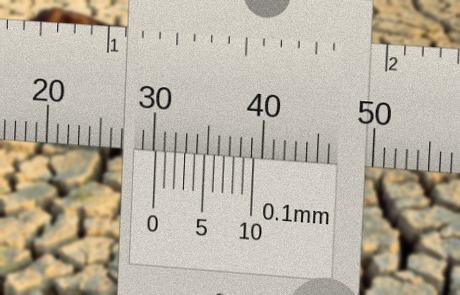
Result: 30.2 mm
